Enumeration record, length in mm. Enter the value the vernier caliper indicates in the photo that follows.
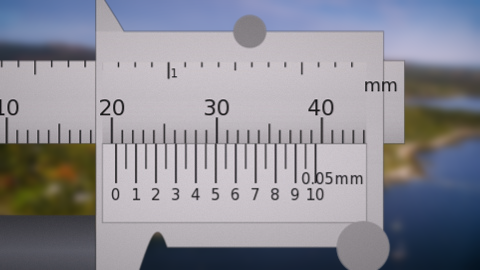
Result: 20.4 mm
